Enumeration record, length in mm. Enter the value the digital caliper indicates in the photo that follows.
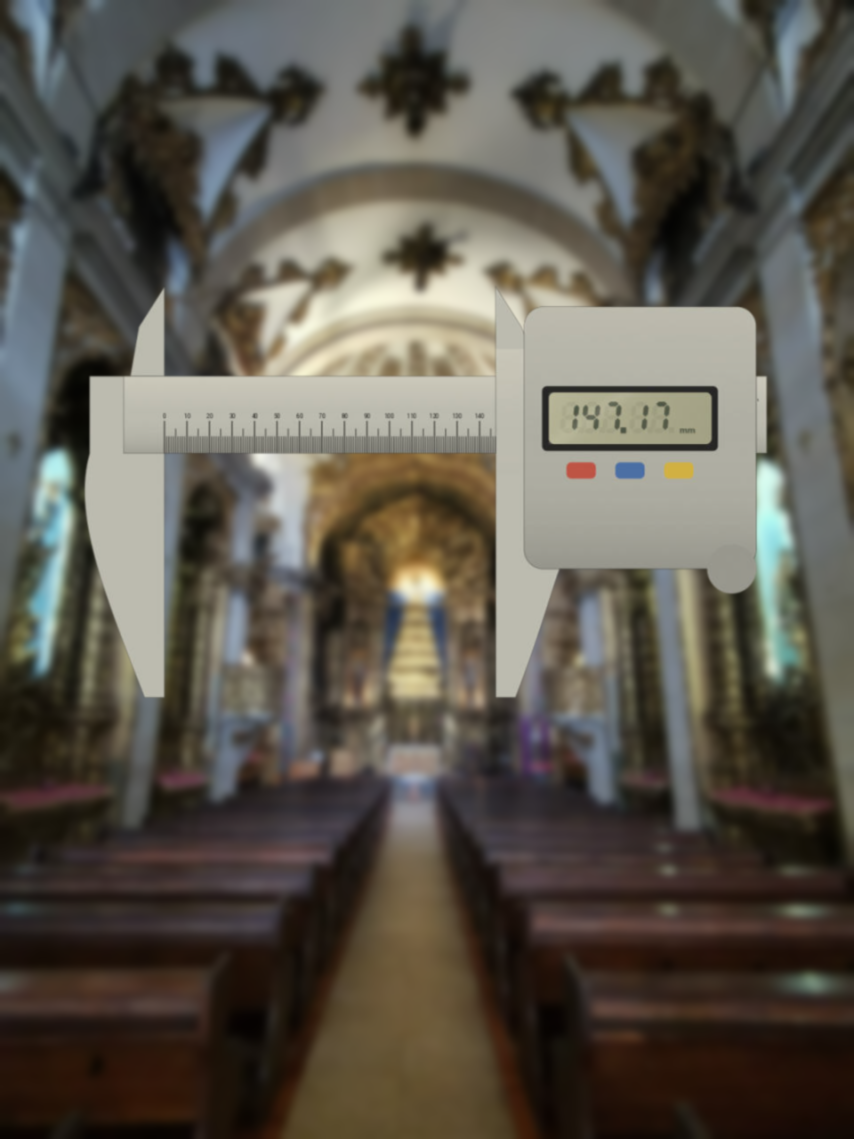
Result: 147.17 mm
